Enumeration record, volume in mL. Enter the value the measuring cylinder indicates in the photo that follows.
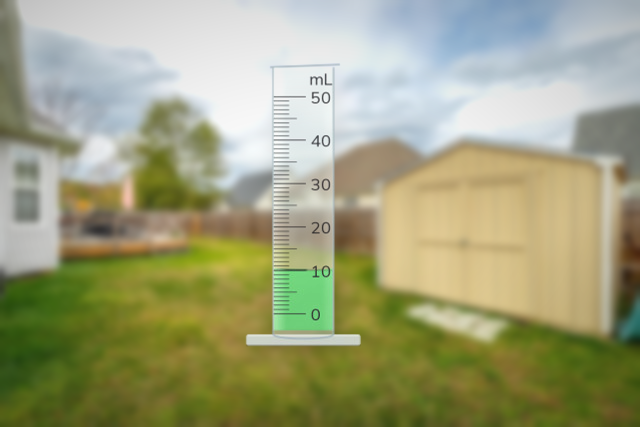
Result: 10 mL
